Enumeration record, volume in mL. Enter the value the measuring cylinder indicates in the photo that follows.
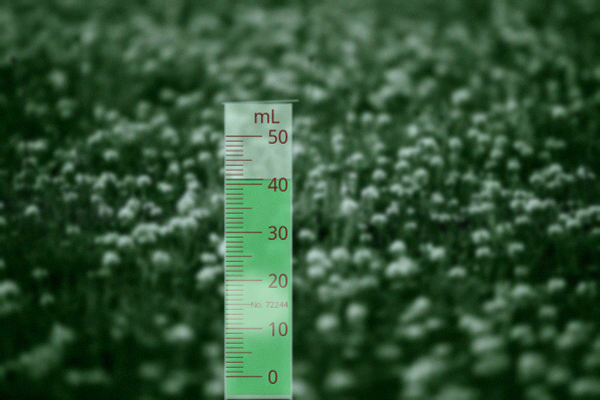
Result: 41 mL
